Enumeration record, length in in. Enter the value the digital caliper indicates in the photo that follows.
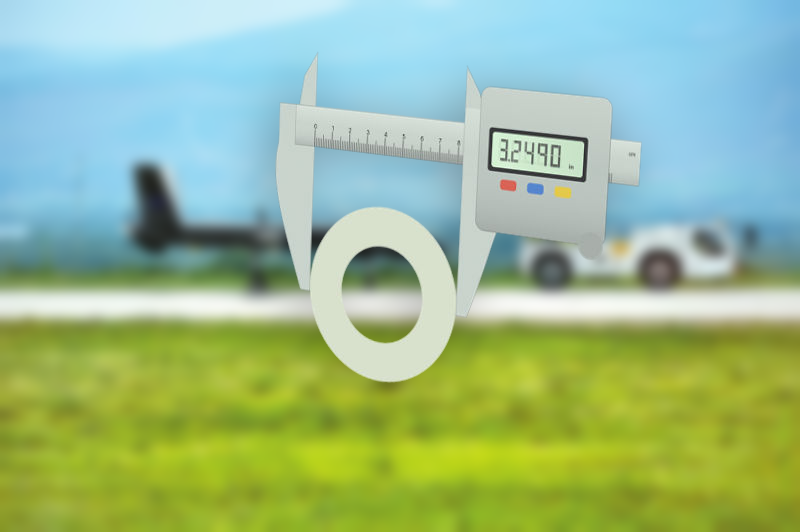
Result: 3.2490 in
